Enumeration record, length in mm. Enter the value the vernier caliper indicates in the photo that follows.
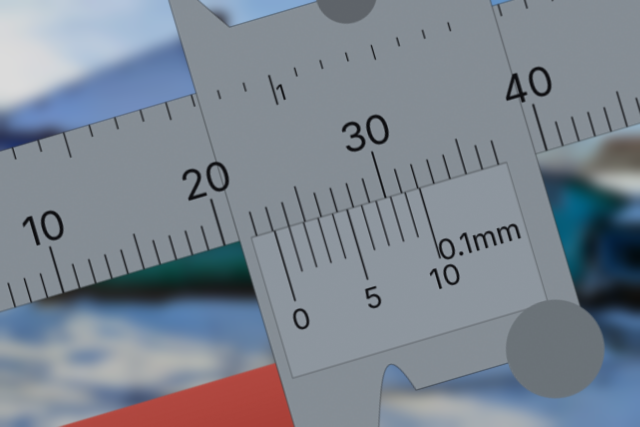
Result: 23.1 mm
